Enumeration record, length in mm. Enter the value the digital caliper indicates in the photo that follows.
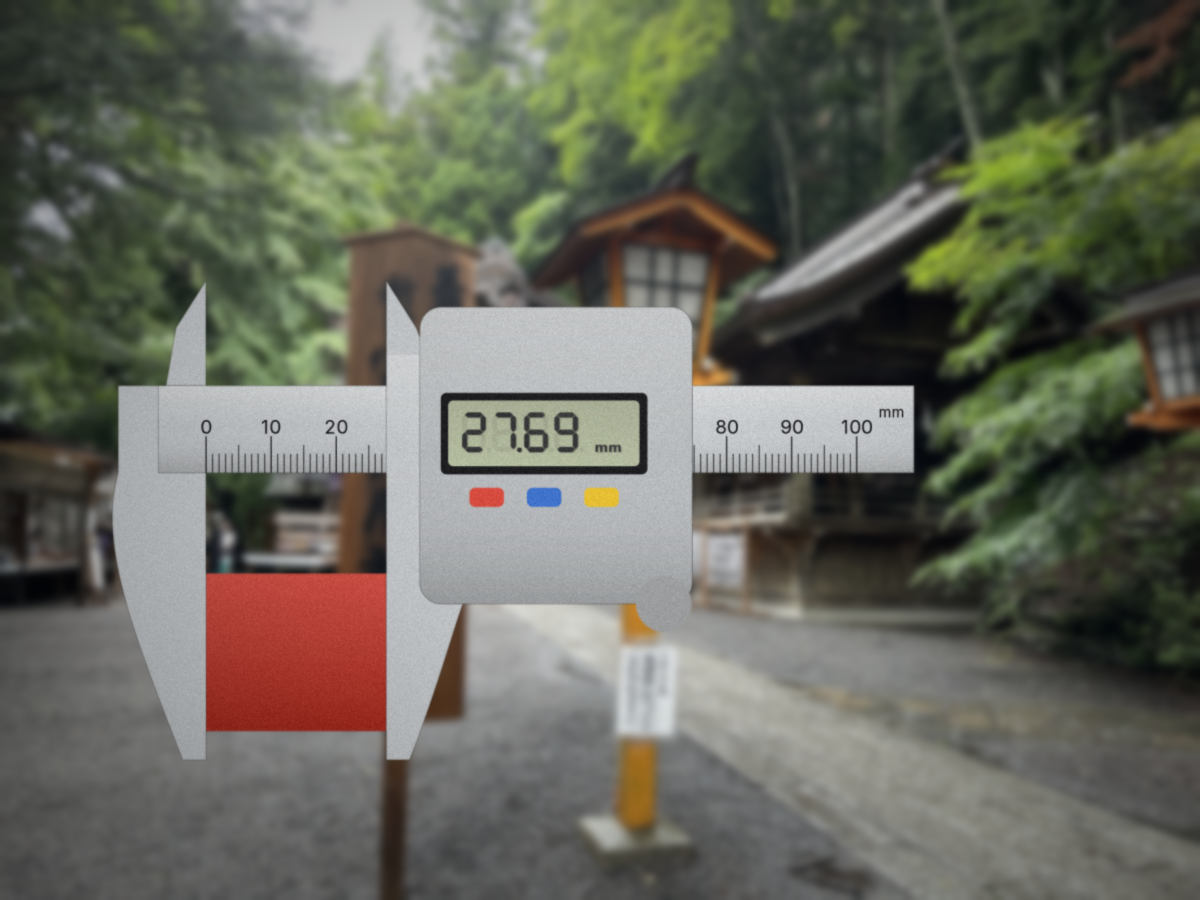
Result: 27.69 mm
